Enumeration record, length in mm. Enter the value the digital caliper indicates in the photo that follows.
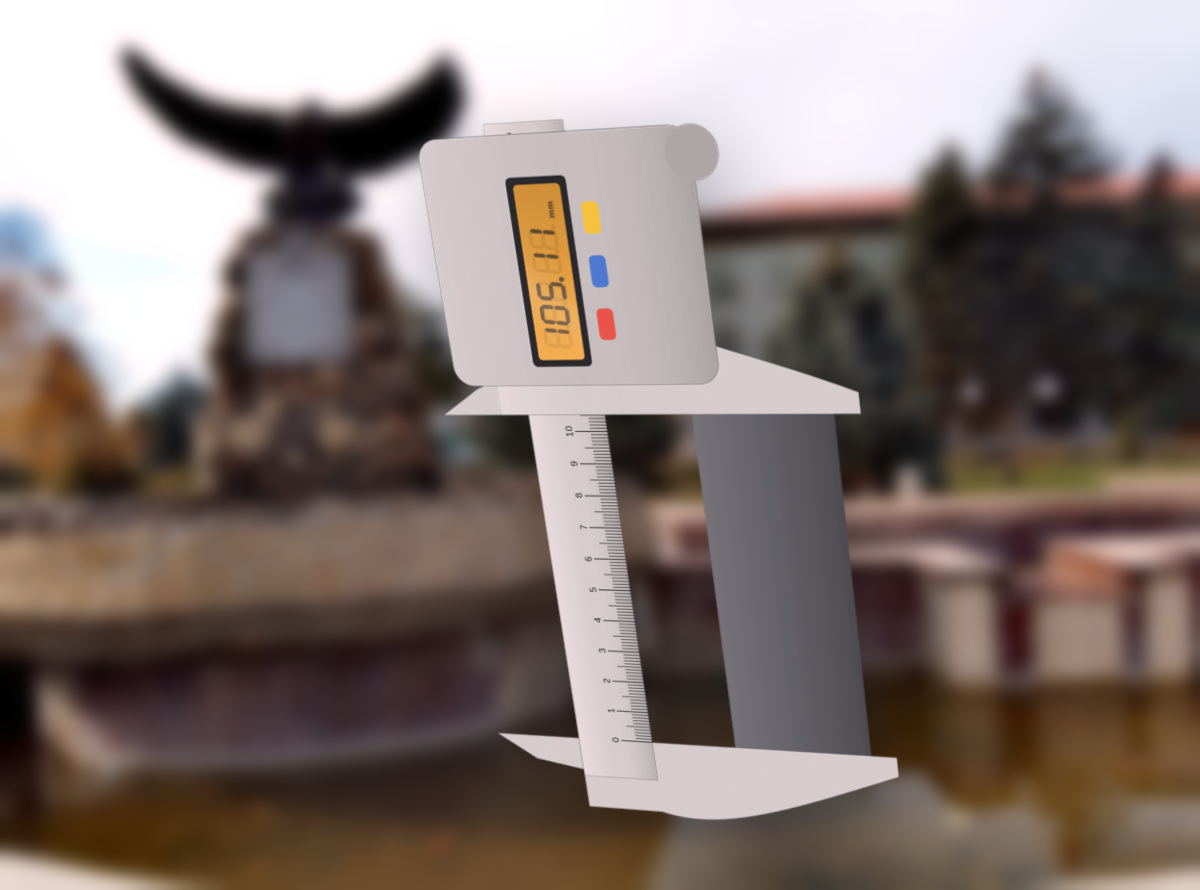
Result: 105.11 mm
